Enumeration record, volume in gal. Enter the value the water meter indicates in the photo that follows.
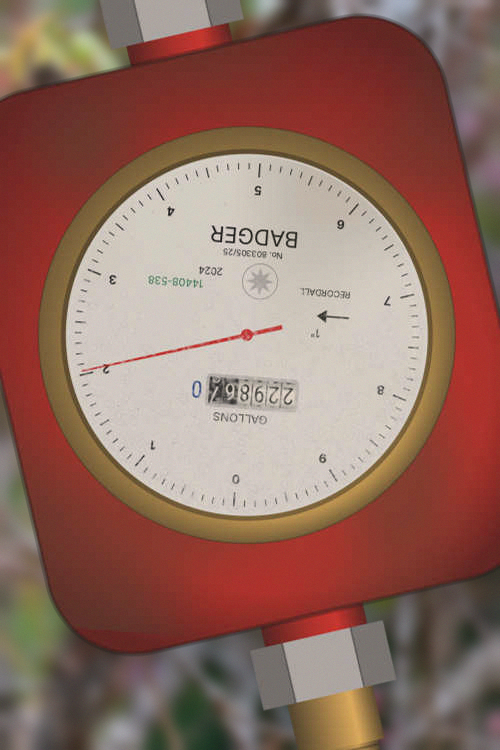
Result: 2298672.0 gal
